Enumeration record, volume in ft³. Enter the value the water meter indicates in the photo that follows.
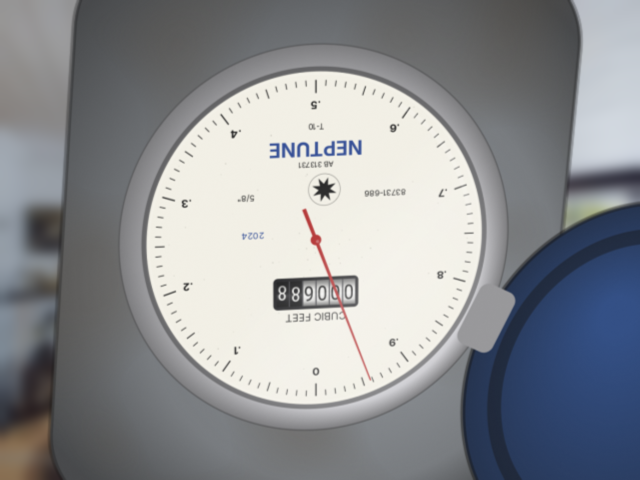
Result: 687.94 ft³
